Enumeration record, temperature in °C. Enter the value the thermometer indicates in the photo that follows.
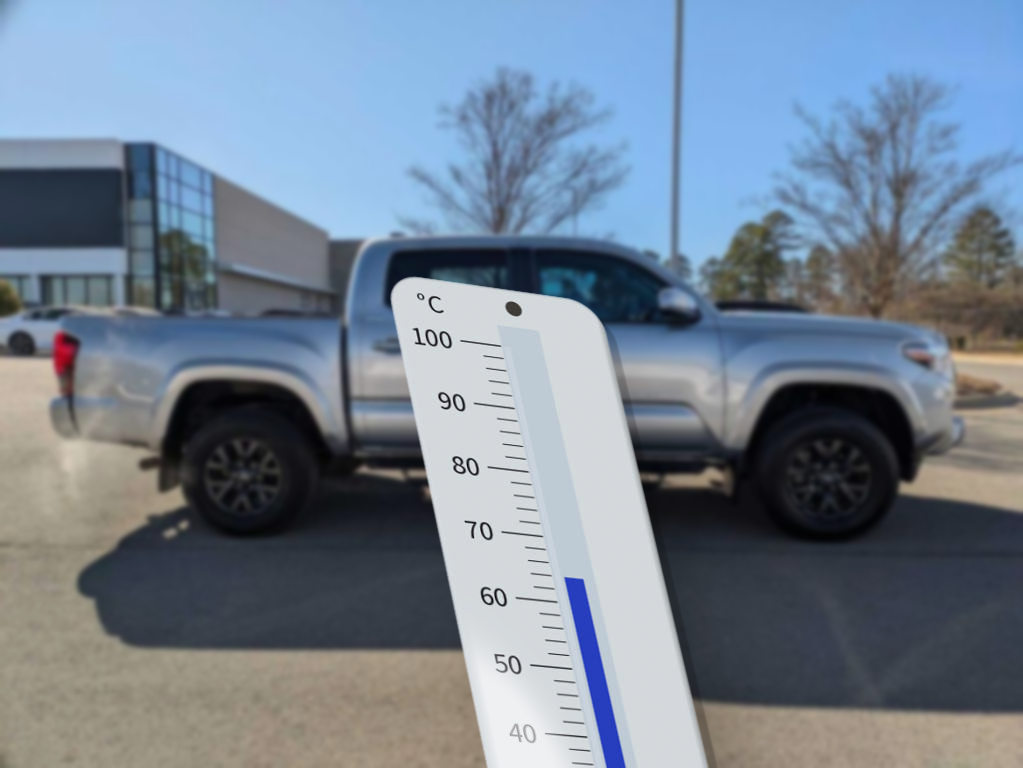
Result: 64 °C
